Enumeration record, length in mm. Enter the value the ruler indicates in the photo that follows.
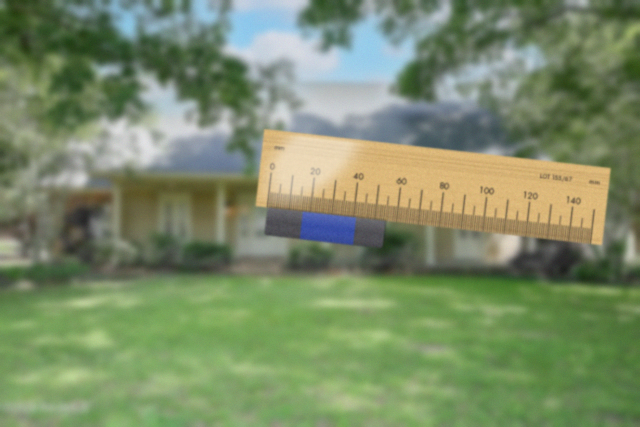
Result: 55 mm
